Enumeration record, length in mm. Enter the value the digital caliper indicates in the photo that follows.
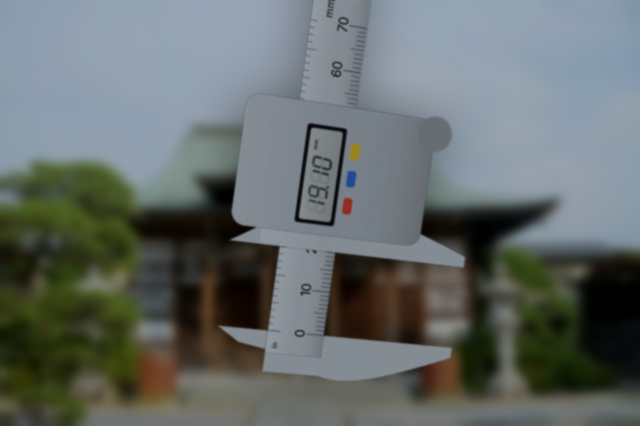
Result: 19.10 mm
